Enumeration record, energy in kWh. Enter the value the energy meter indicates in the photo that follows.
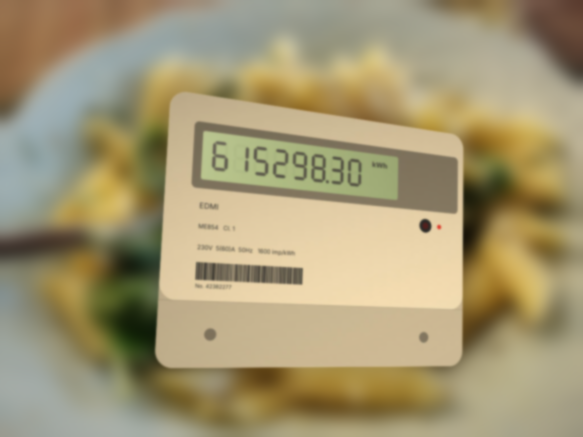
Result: 615298.30 kWh
